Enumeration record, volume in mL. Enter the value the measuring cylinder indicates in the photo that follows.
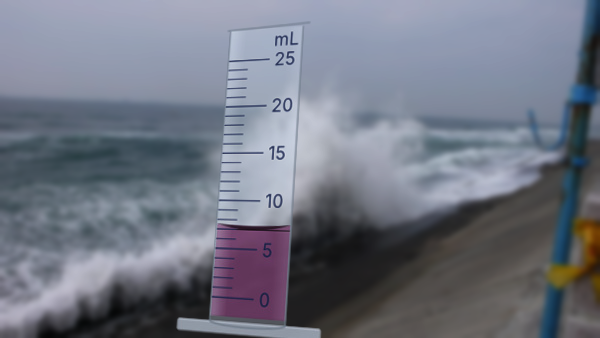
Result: 7 mL
